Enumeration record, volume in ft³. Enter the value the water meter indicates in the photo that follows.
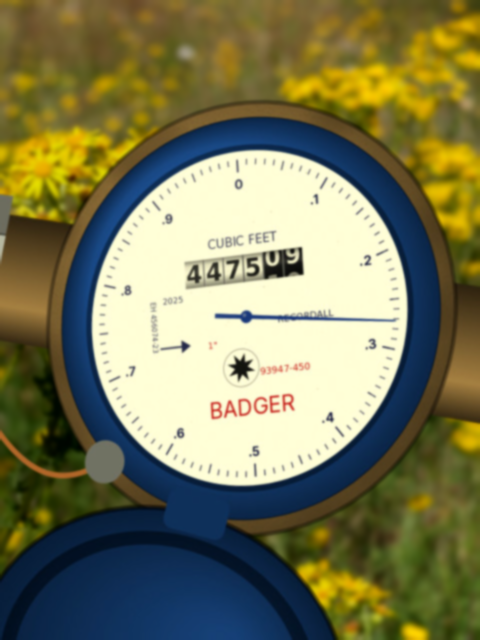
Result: 447509.27 ft³
